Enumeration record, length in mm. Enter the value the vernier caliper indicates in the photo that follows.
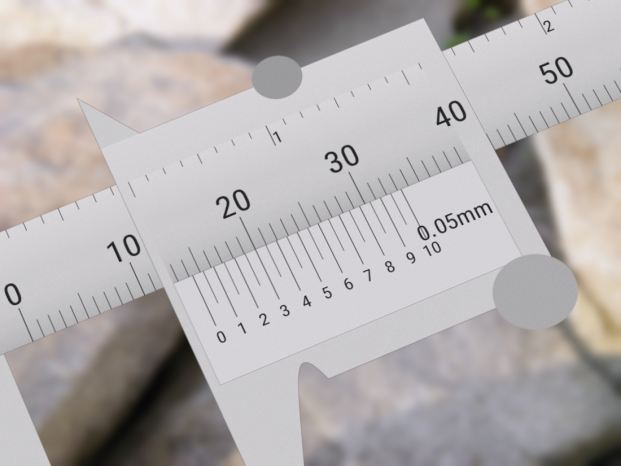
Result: 14.3 mm
